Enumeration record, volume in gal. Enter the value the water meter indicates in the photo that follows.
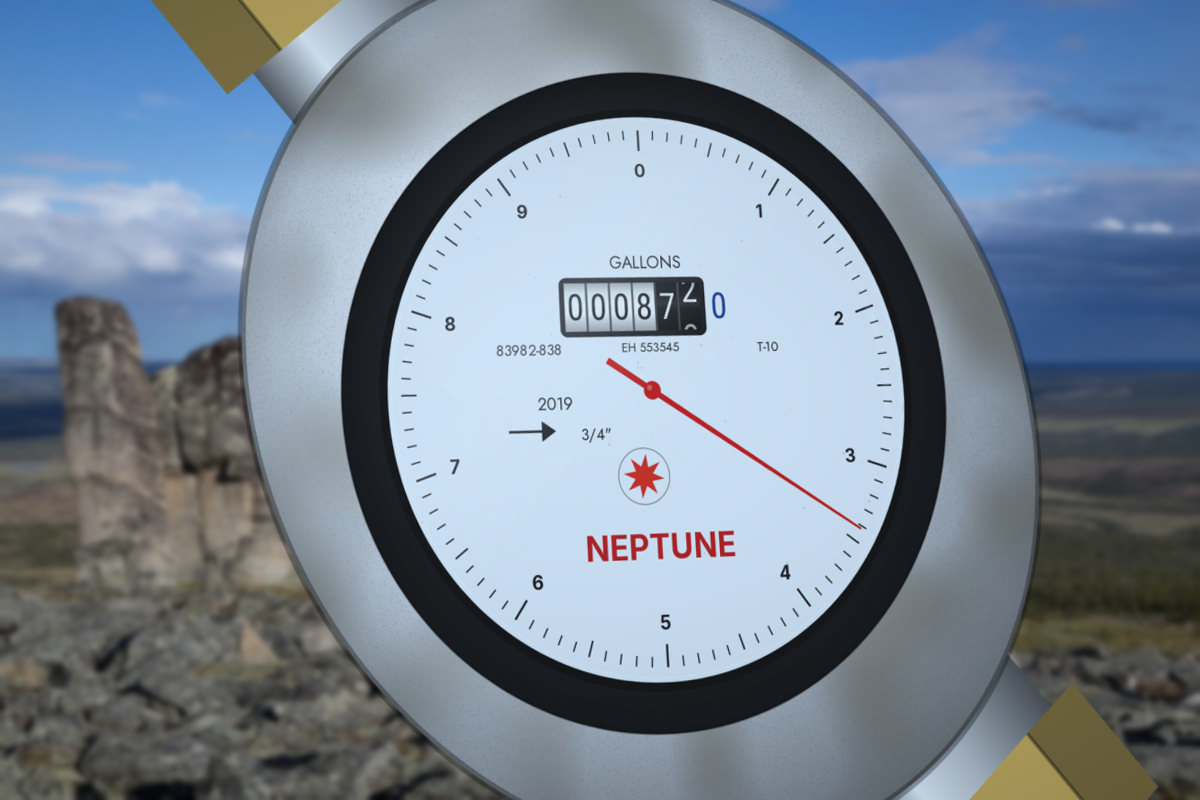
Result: 8723.4 gal
